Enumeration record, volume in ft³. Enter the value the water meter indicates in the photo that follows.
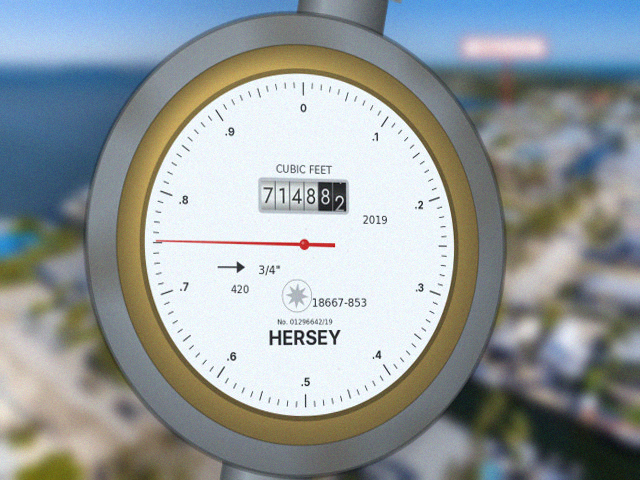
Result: 714881.75 ft³
